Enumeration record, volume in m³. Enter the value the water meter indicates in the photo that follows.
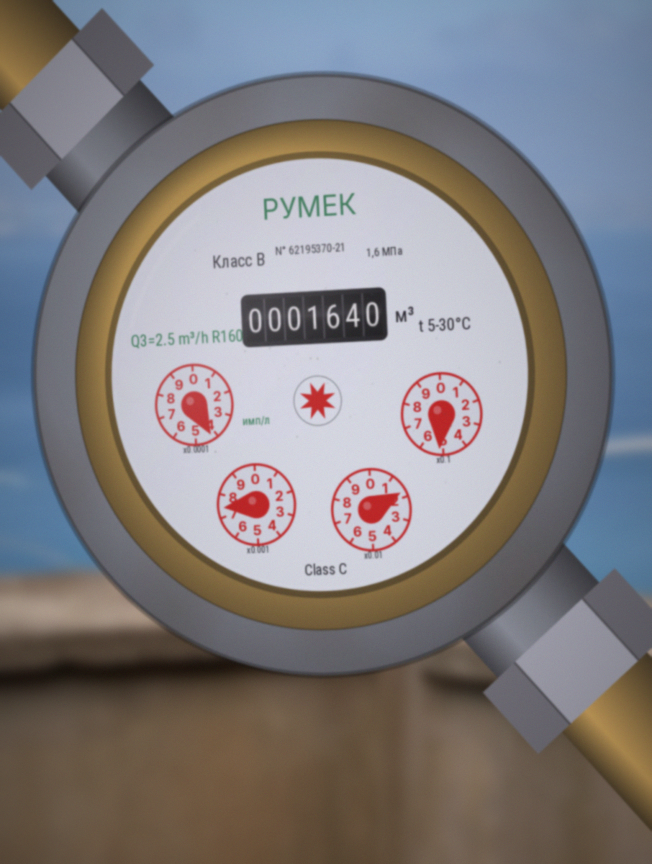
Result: 1640.5174 m³
